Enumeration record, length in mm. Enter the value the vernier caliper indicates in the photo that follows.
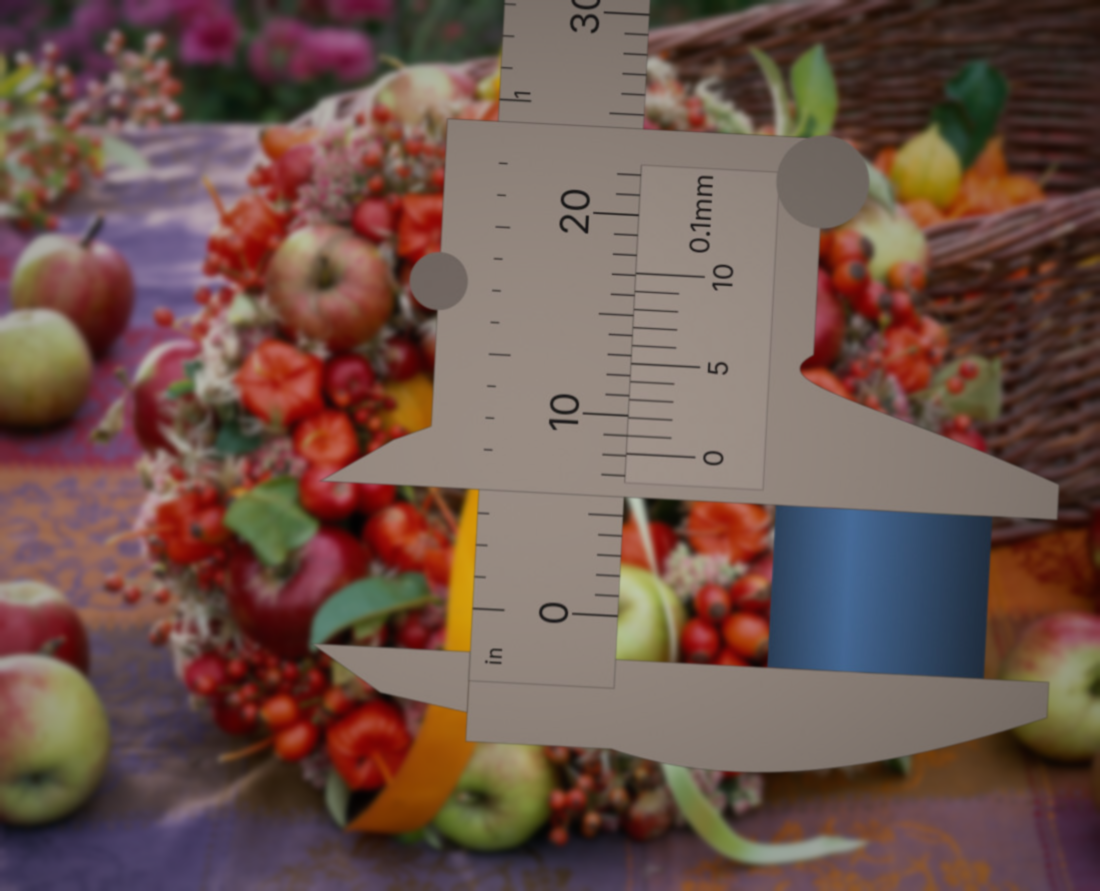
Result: 8.1 mm
